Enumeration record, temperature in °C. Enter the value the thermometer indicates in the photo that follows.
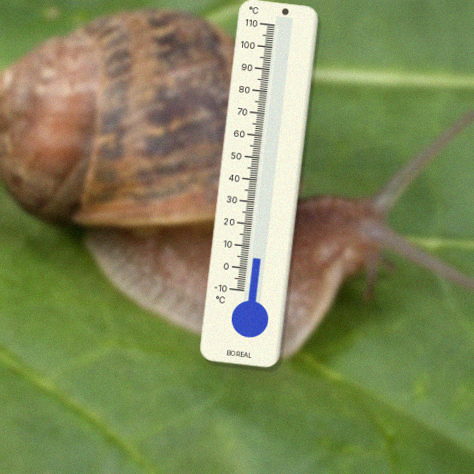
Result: 5 °C
